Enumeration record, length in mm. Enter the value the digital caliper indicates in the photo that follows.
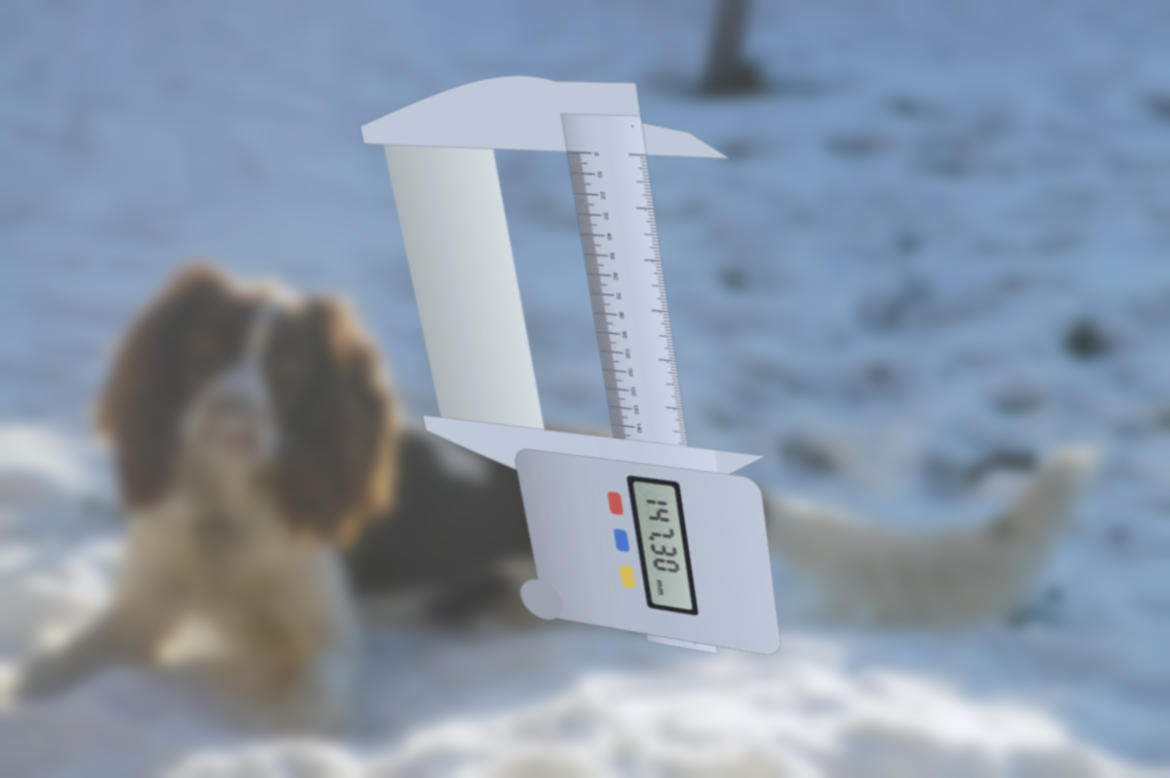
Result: 147.30 mm
